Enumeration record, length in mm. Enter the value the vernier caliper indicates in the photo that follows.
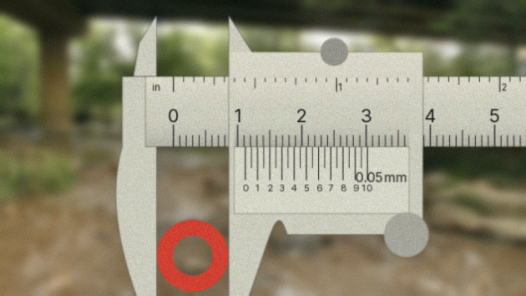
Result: 11.2 mm
